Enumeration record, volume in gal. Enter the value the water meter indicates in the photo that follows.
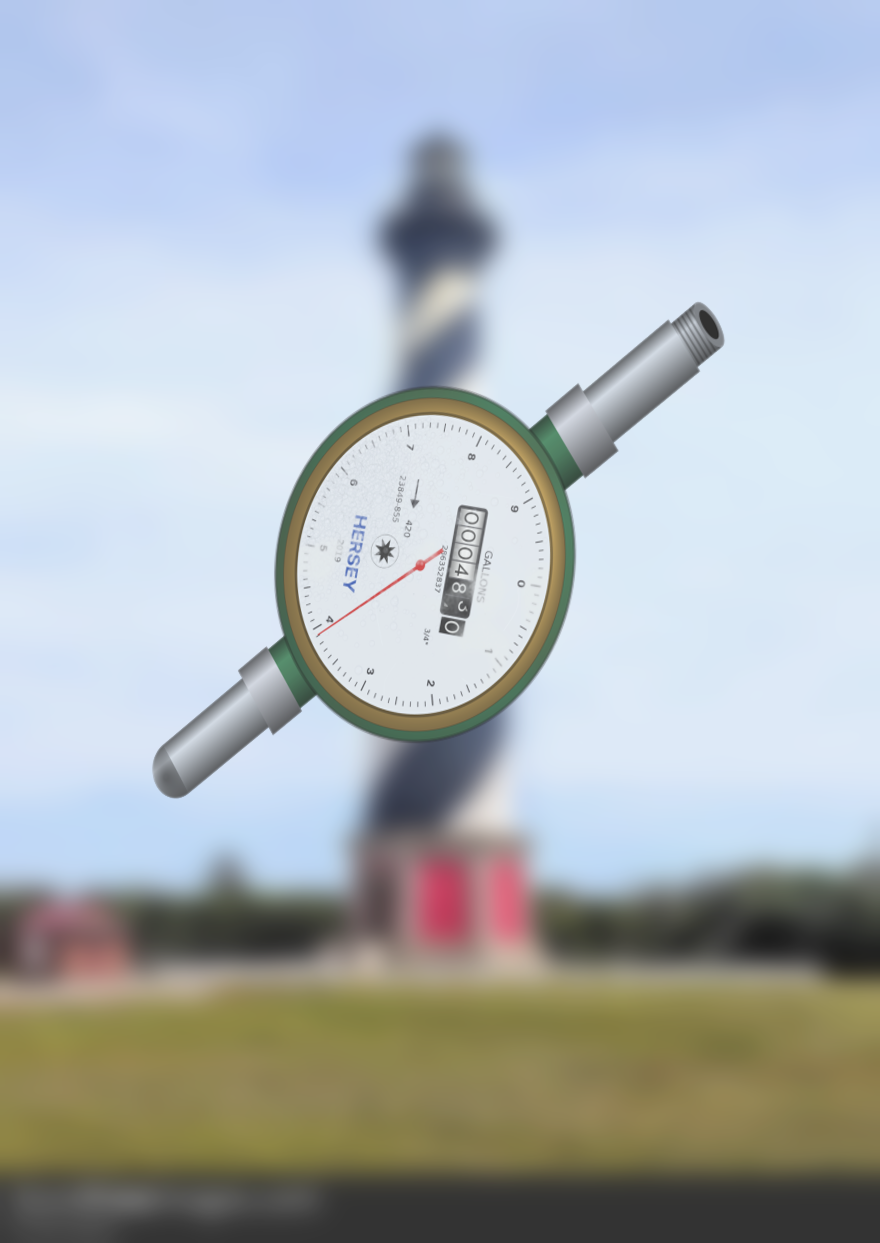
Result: 4833.9 gal
